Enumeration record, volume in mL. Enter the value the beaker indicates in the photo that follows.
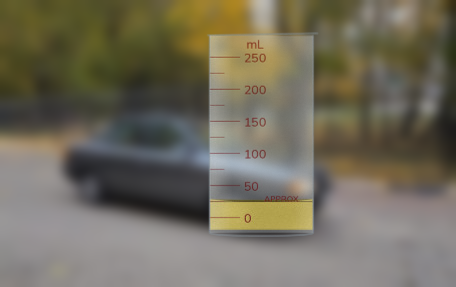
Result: 25 mL
